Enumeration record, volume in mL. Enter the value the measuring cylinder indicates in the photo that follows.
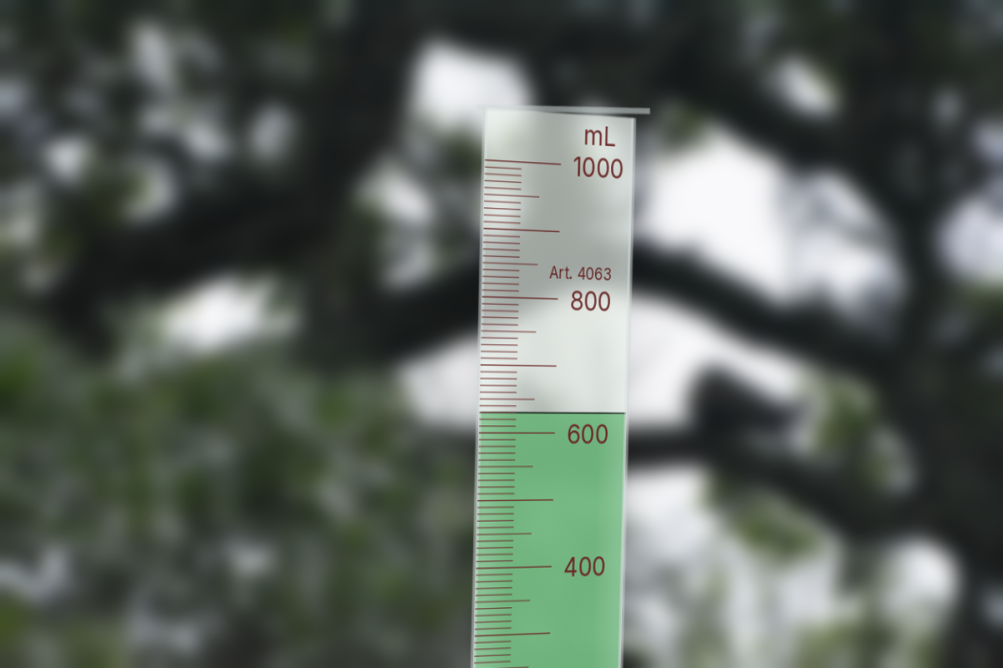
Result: 630 mL
